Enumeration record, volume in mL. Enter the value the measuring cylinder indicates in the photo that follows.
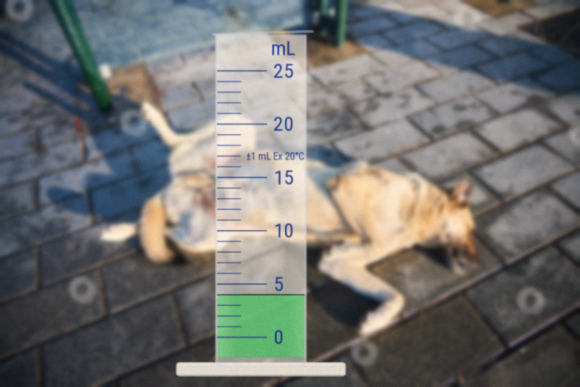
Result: 4 mL
